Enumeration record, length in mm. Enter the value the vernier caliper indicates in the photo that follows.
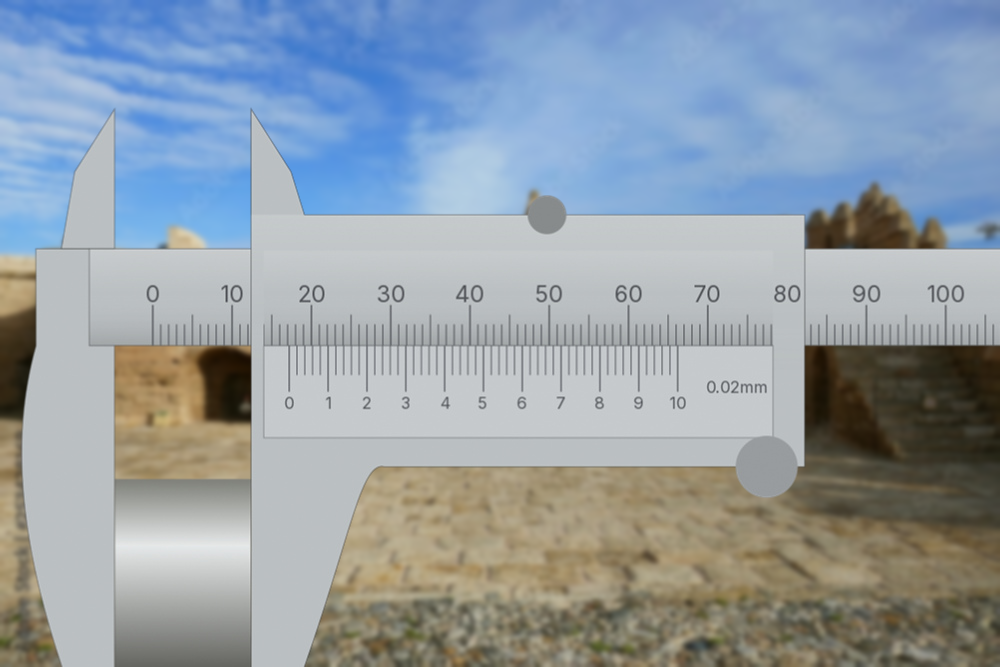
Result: 17.2 mm
